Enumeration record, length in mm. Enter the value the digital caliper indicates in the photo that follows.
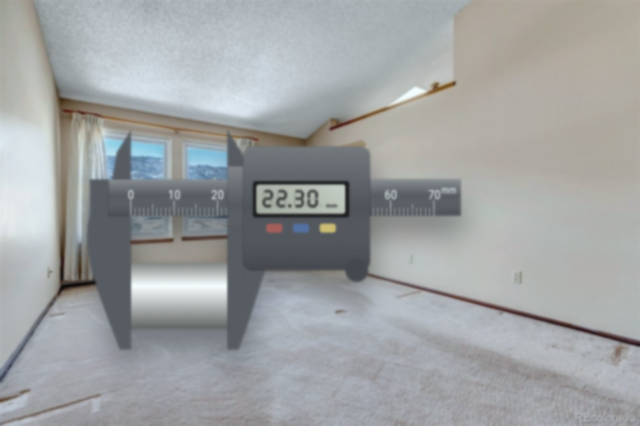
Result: 22.30 mm
